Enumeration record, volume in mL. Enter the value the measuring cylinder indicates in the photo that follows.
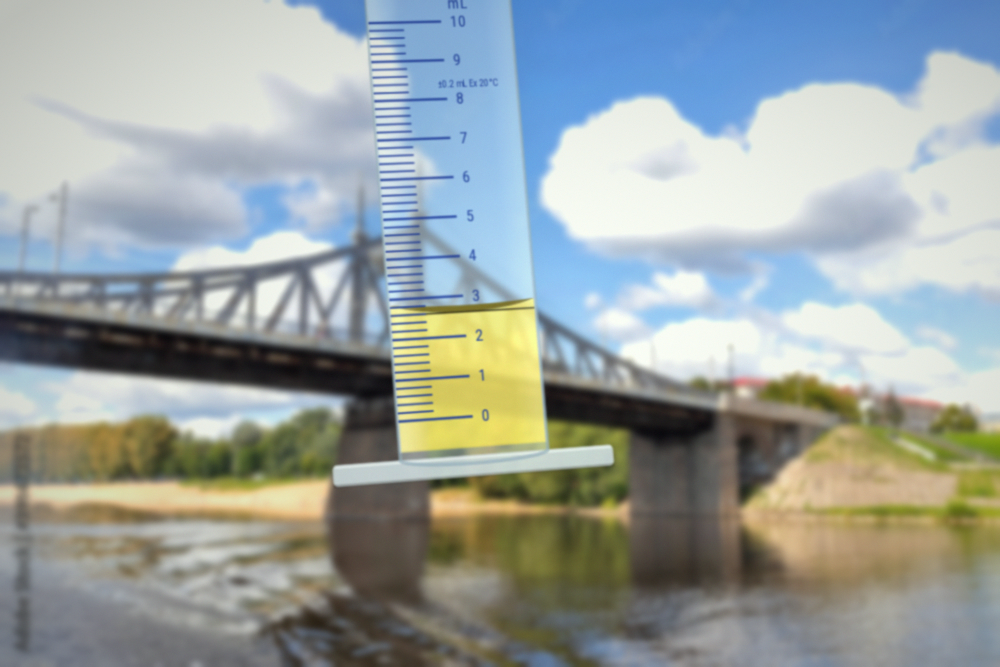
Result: 2.6 mL
